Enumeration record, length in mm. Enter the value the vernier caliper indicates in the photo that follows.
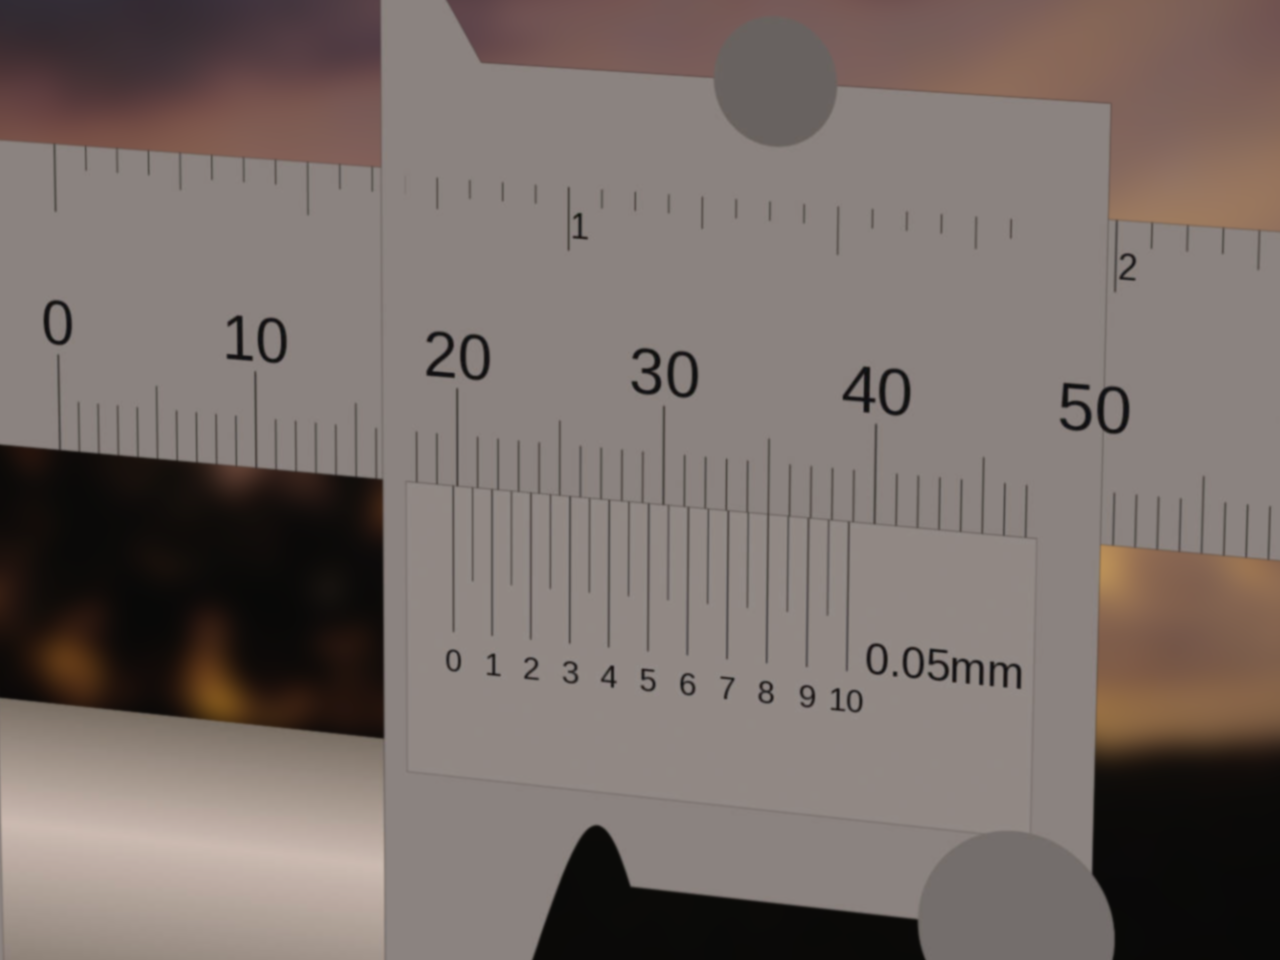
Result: 19.8 mm
